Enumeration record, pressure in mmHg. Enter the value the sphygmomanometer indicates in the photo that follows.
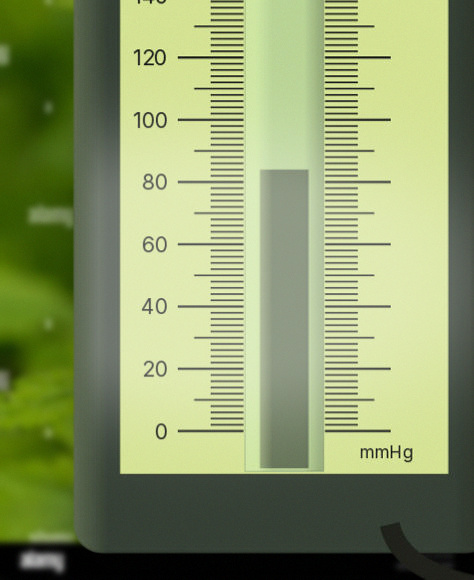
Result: 84 mmHg
